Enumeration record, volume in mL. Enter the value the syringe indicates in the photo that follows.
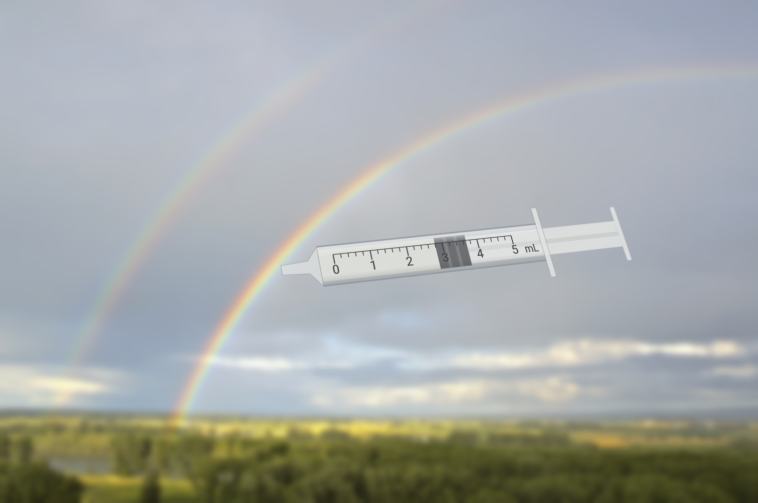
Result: 2.8 mL
